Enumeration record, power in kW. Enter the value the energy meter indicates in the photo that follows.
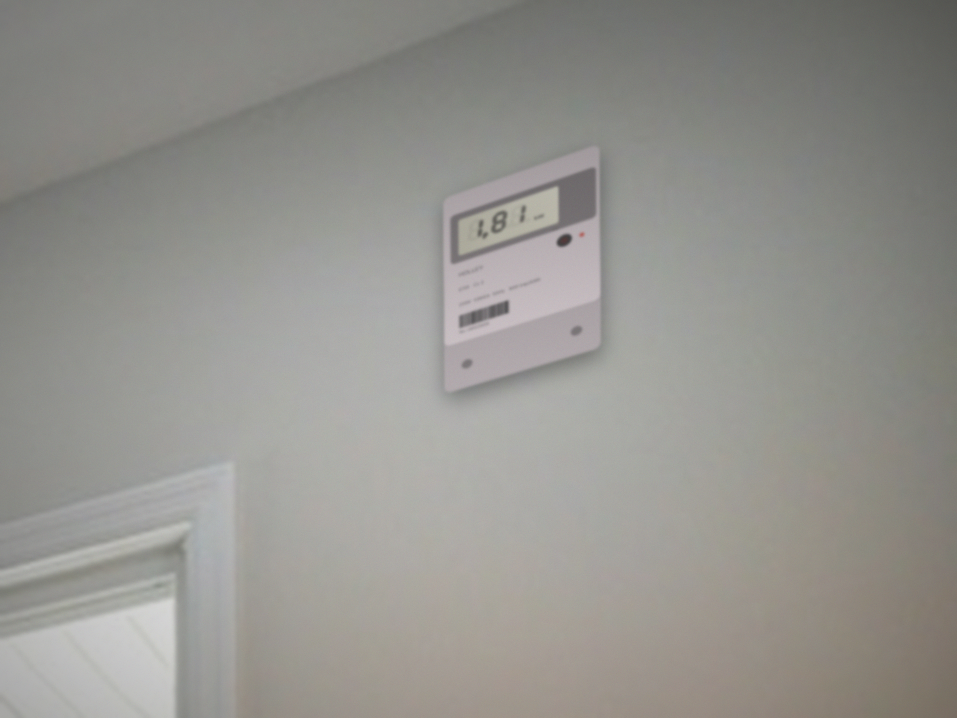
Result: 1.81 kW
